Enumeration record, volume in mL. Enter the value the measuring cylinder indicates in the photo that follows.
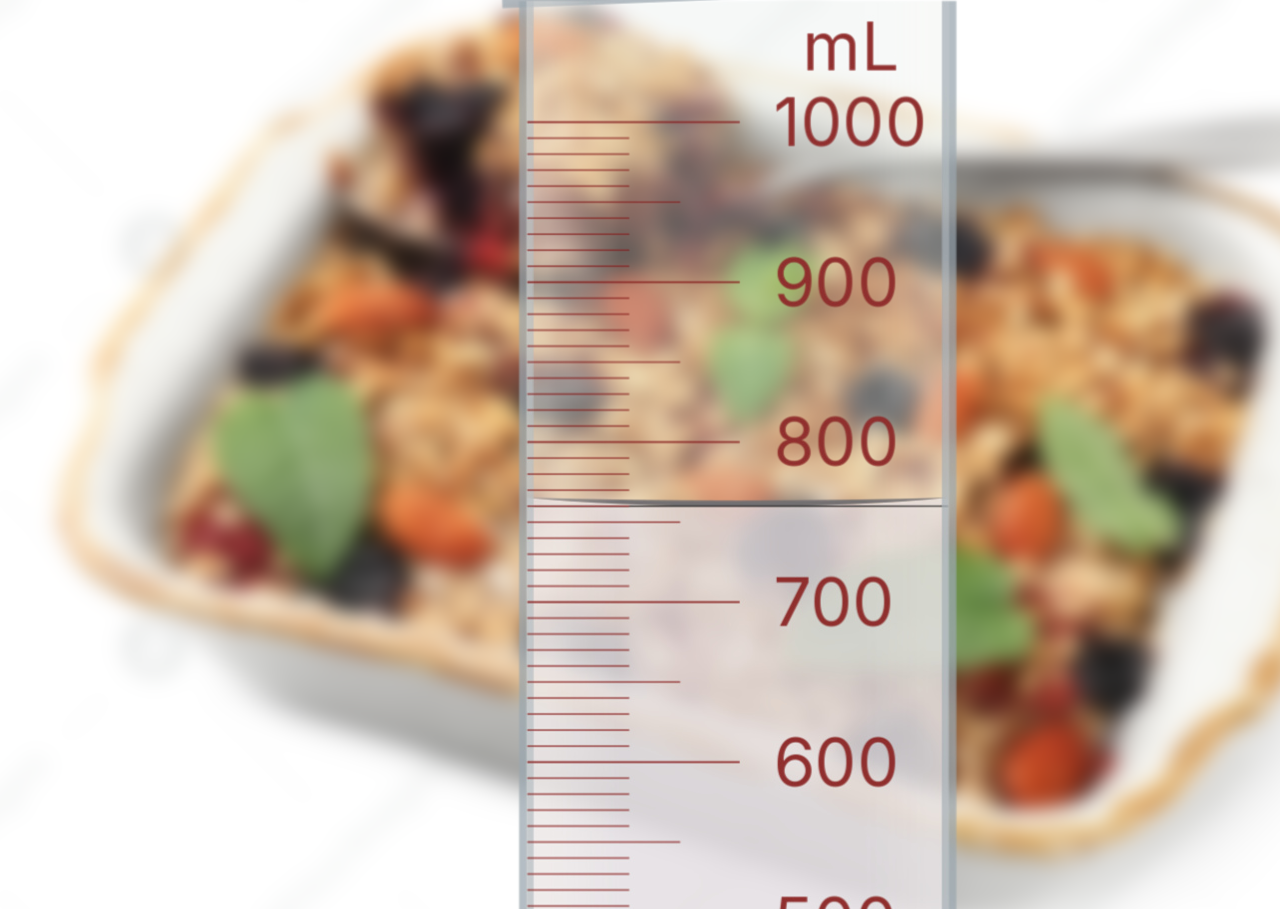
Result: 760 mL
